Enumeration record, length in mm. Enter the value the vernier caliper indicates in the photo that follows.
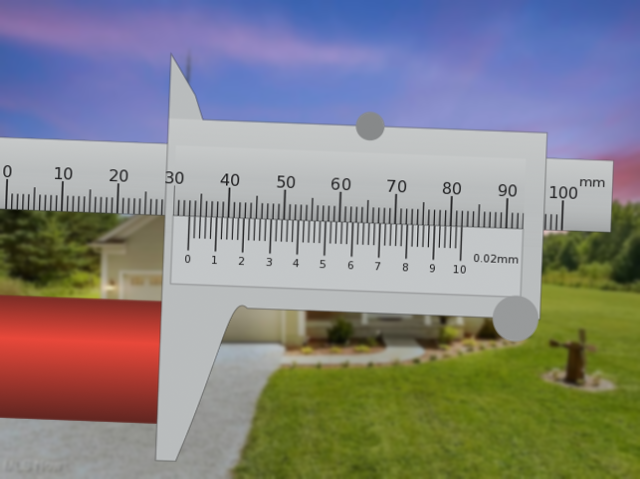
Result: 33.0 mm
